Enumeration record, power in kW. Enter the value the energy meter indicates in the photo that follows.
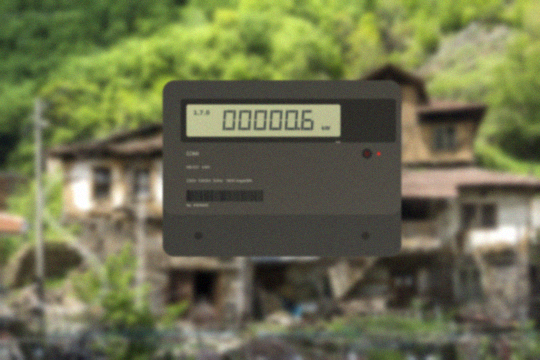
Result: 0.6 kW
